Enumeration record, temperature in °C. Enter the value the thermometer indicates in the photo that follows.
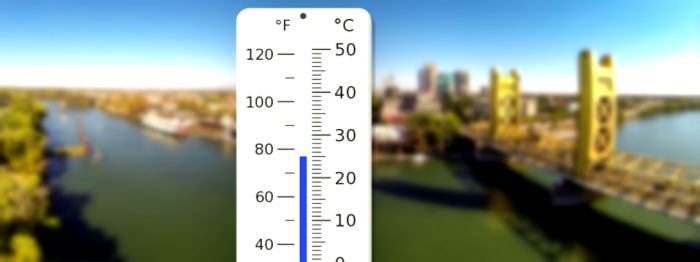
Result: 25 °C
